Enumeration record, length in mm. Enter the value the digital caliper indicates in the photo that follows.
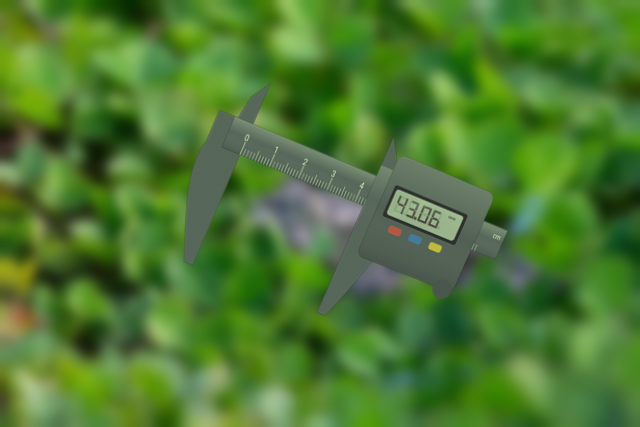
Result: 43.06 mm
